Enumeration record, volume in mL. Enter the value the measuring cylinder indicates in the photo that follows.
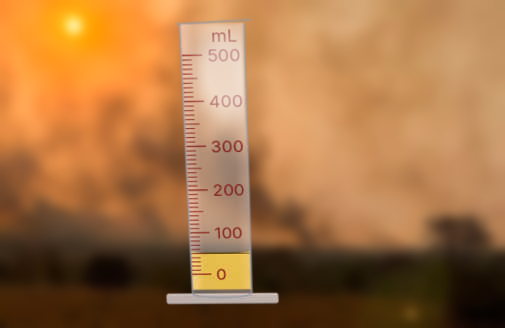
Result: 50 mL
